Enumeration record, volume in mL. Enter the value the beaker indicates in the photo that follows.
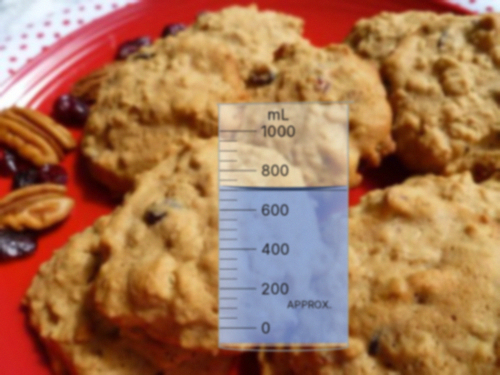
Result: 700 mL
